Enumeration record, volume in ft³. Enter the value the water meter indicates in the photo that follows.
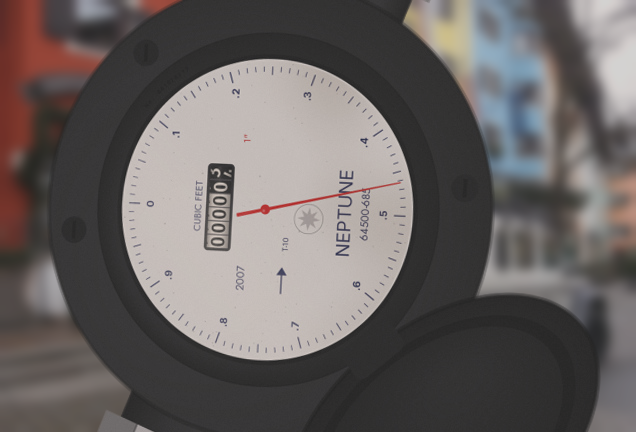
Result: 3.46 ft³
